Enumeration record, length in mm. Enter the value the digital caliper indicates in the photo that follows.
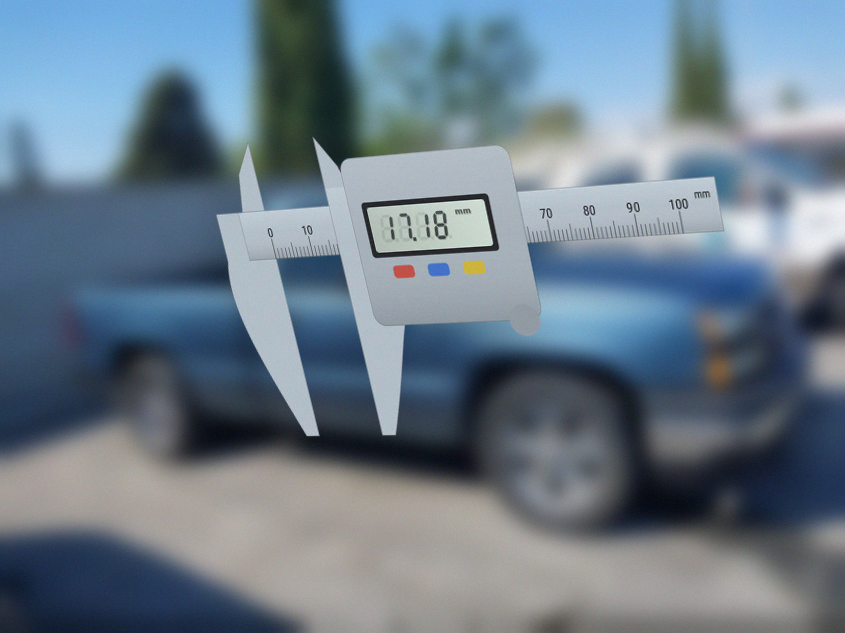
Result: 17.18 mm
